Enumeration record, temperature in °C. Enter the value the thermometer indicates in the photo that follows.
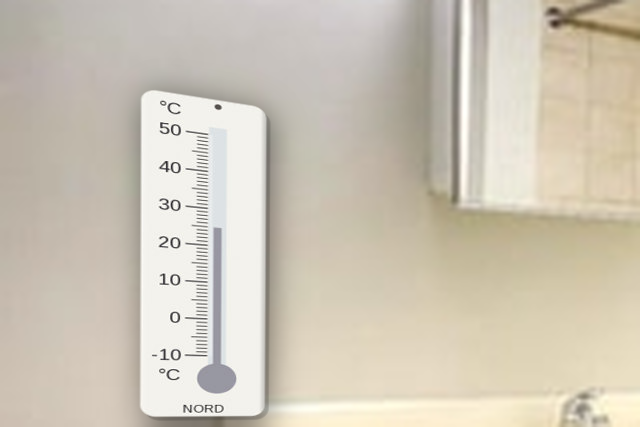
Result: 25 °C
